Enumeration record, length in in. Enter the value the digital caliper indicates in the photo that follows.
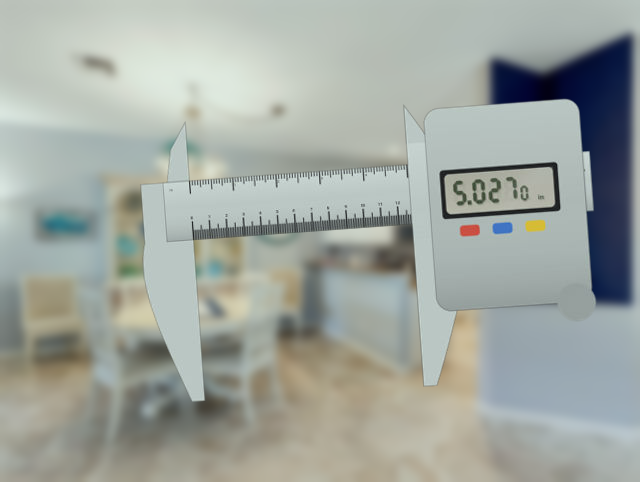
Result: 5.0270 in
